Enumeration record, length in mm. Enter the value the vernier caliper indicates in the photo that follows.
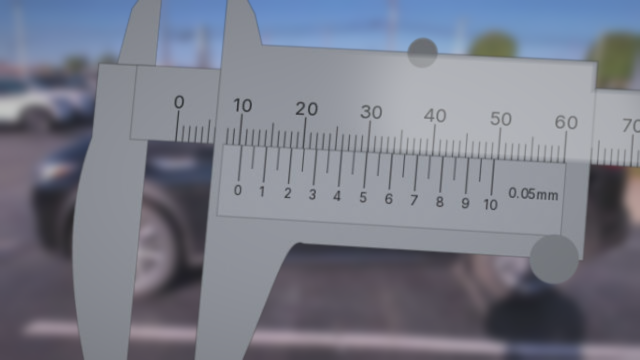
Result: 10.4 mm
